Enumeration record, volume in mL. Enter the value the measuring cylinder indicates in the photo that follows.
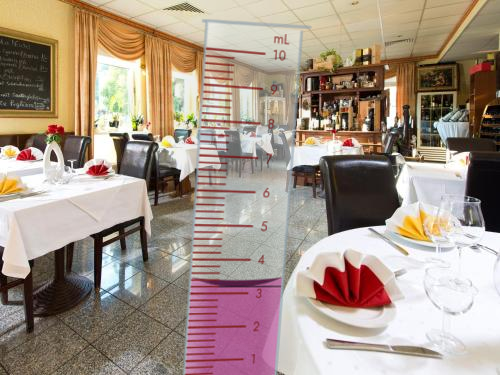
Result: 3.2 mL
